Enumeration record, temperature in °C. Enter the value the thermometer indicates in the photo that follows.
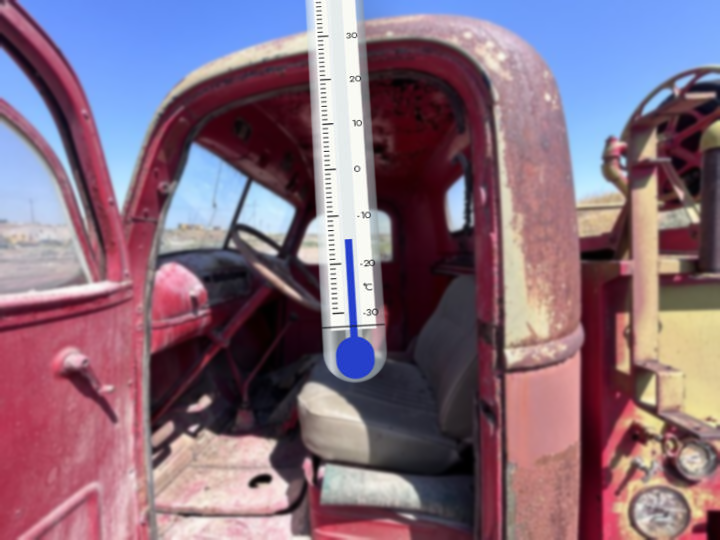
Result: -15 °C
